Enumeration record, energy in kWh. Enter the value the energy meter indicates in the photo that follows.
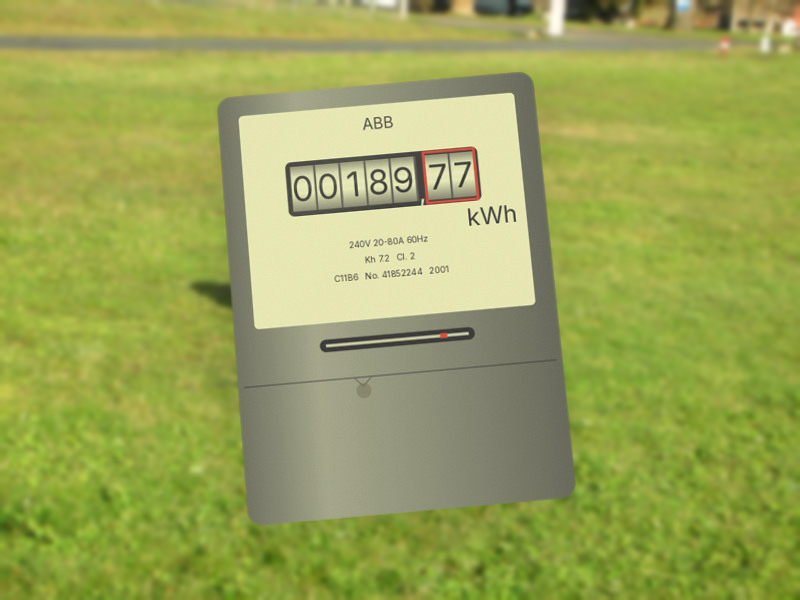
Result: 189.77 kWh
